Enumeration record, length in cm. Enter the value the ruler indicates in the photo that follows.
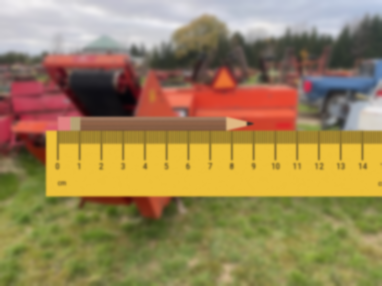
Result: 9 cm
